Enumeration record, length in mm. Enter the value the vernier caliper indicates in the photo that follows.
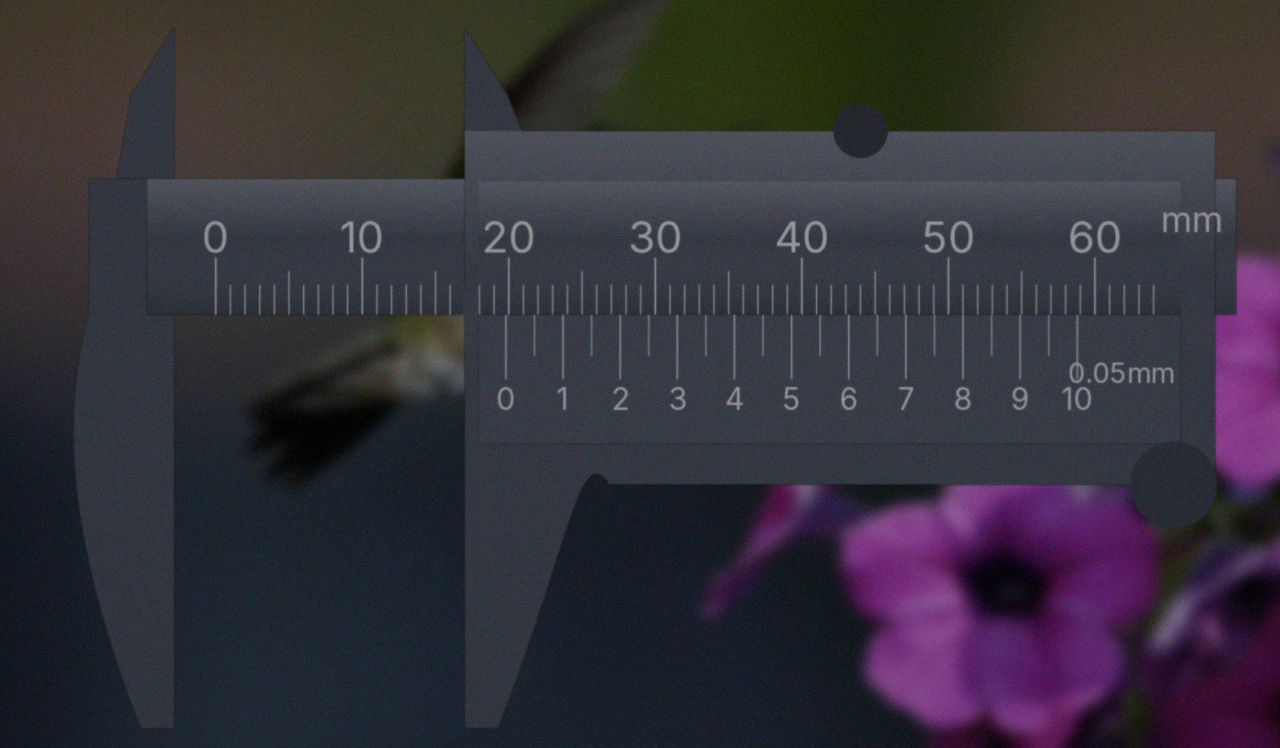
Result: 19.8 mm
